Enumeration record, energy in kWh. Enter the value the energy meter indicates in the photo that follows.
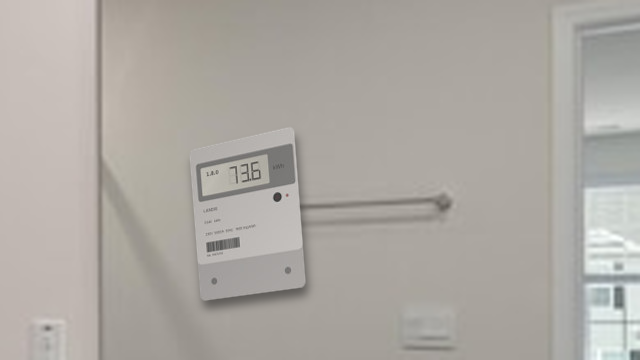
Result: 73.6 kWh
